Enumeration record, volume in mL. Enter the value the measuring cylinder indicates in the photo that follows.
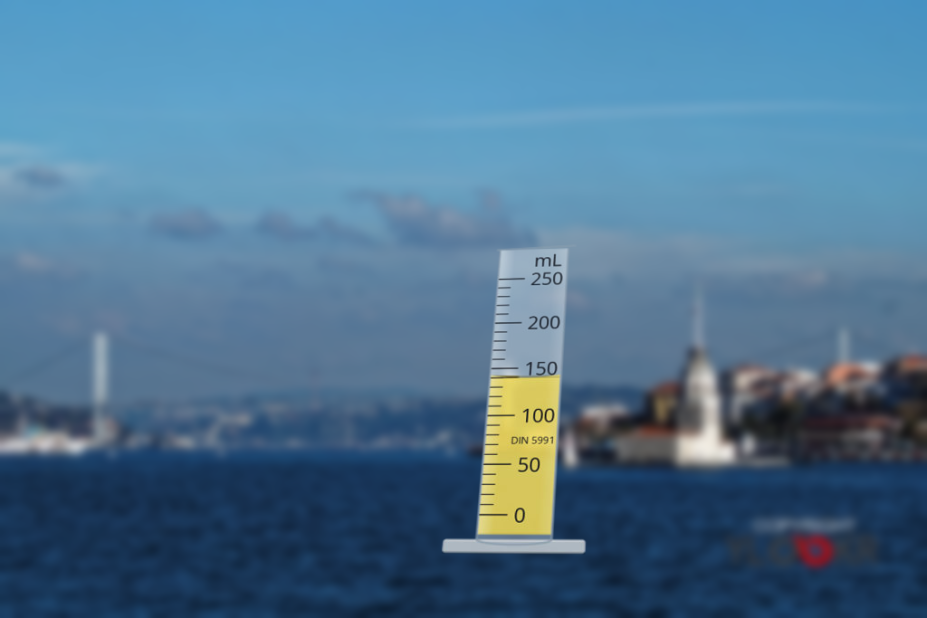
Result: 140 mL
